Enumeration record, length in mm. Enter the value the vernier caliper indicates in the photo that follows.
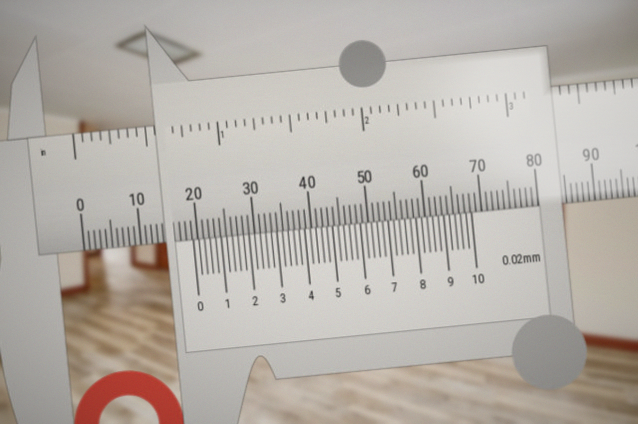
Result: 19.2 mm
